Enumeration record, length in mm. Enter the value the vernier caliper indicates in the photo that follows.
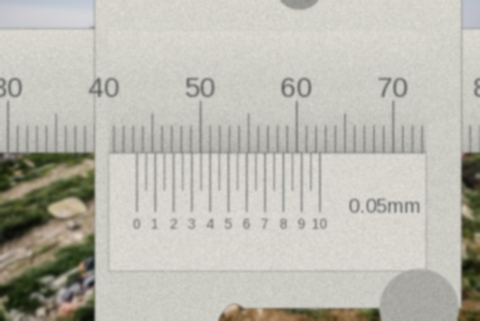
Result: 43.4 mm
